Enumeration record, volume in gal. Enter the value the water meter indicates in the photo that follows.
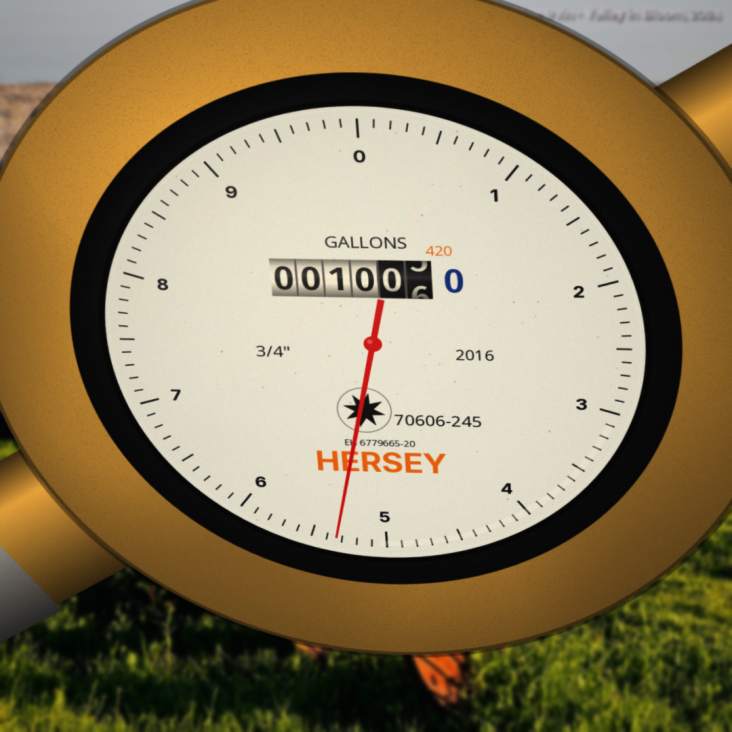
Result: 10055.3 gal
